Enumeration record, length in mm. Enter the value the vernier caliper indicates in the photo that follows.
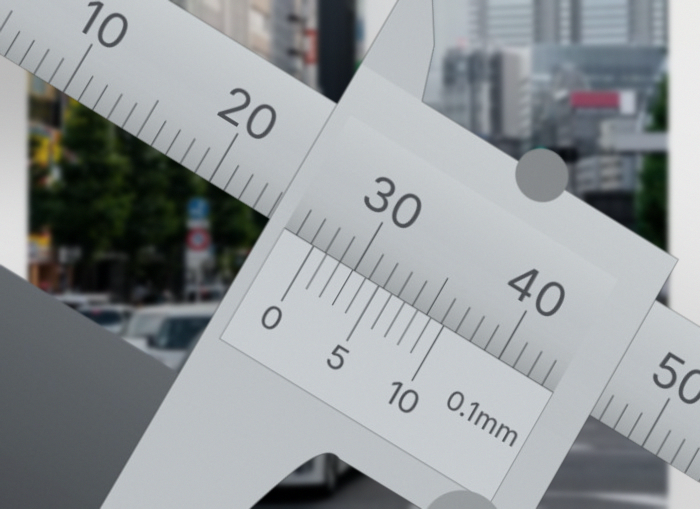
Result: 27.2 mm
